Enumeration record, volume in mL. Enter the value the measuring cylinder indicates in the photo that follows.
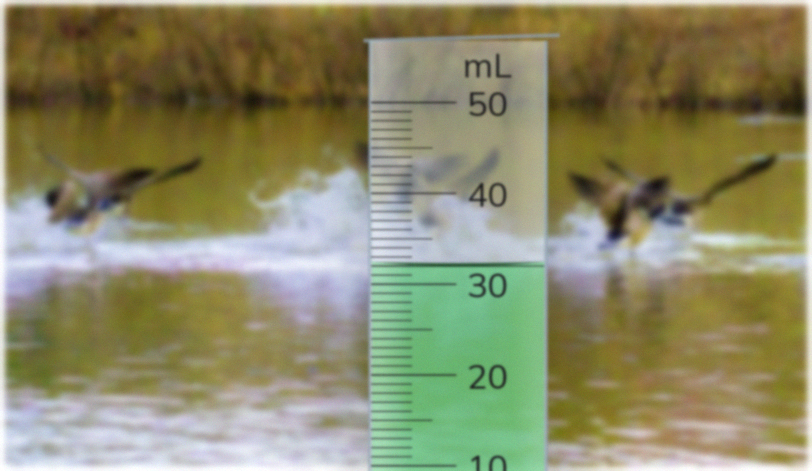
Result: 32 mL
